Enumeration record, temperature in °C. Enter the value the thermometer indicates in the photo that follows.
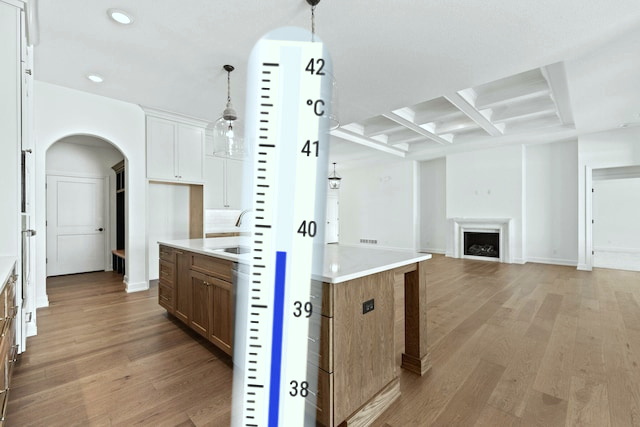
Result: 39.7 °C
